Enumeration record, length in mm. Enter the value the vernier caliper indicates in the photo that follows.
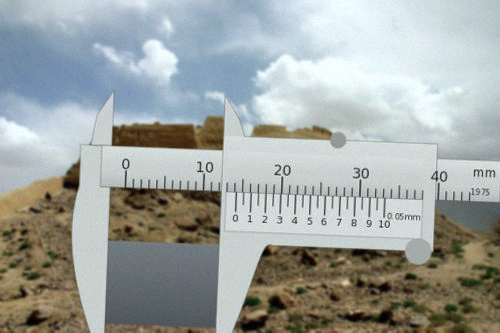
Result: 14.2 mm
